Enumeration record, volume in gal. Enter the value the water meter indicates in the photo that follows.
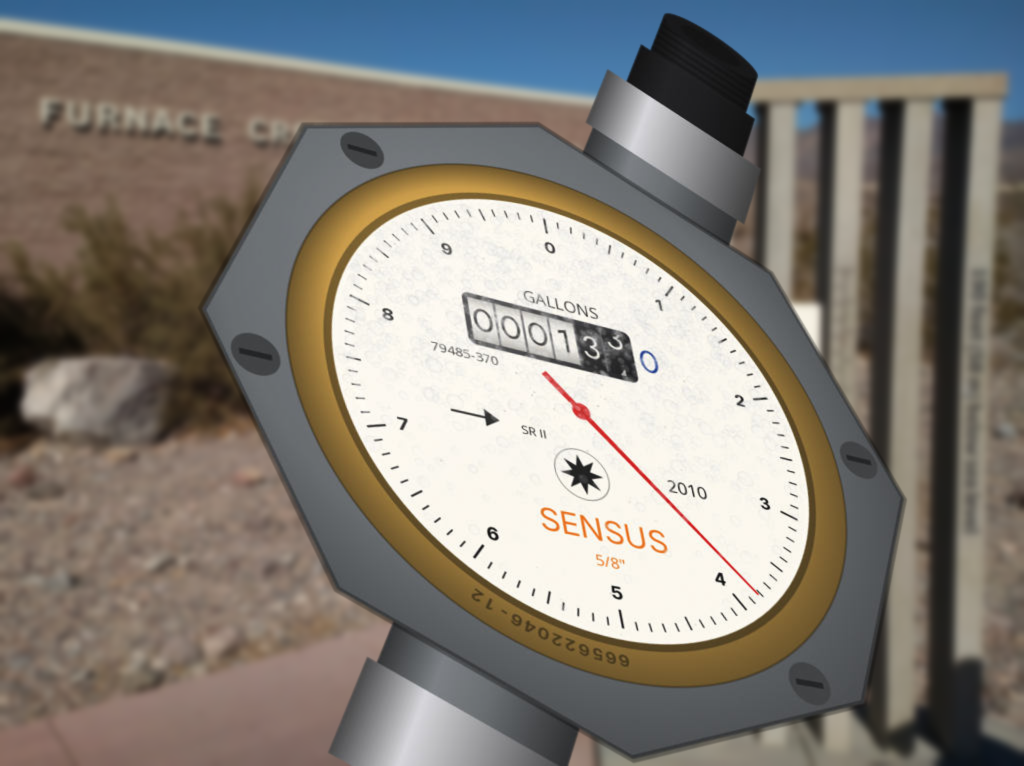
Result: 1333.8 gal
